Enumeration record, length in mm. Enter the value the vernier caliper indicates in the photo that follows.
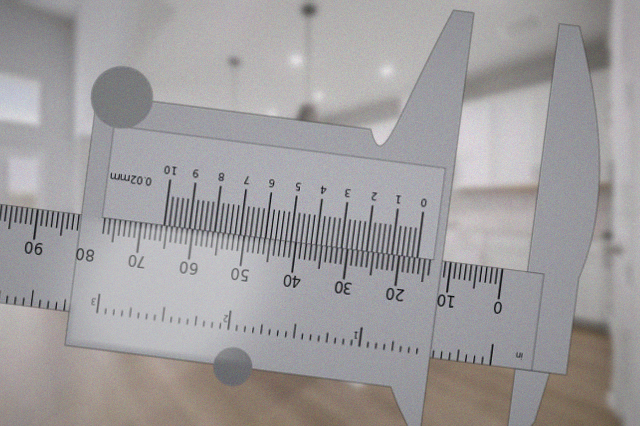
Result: 16.5 mm
